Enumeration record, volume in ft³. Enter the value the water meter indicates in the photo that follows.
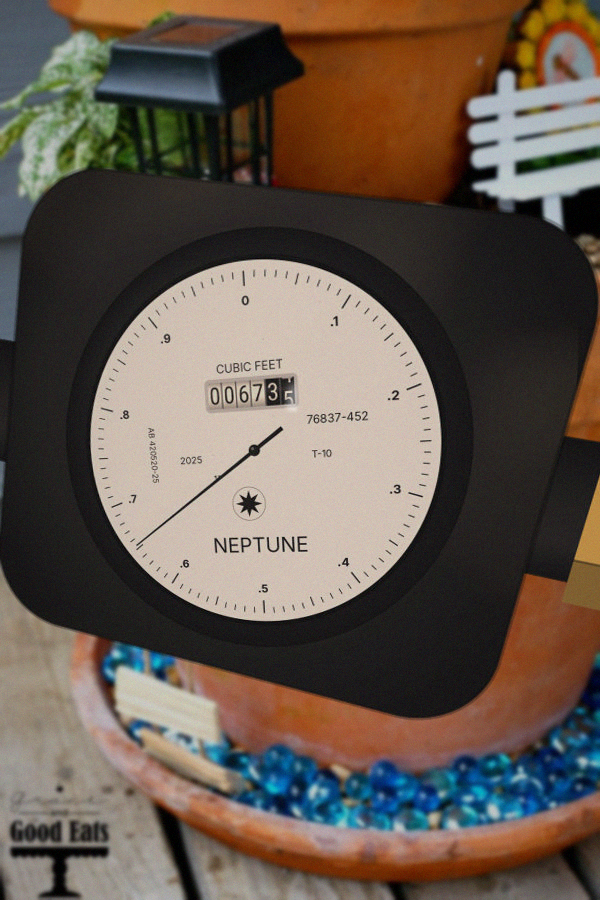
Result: 6734.65 ft³
